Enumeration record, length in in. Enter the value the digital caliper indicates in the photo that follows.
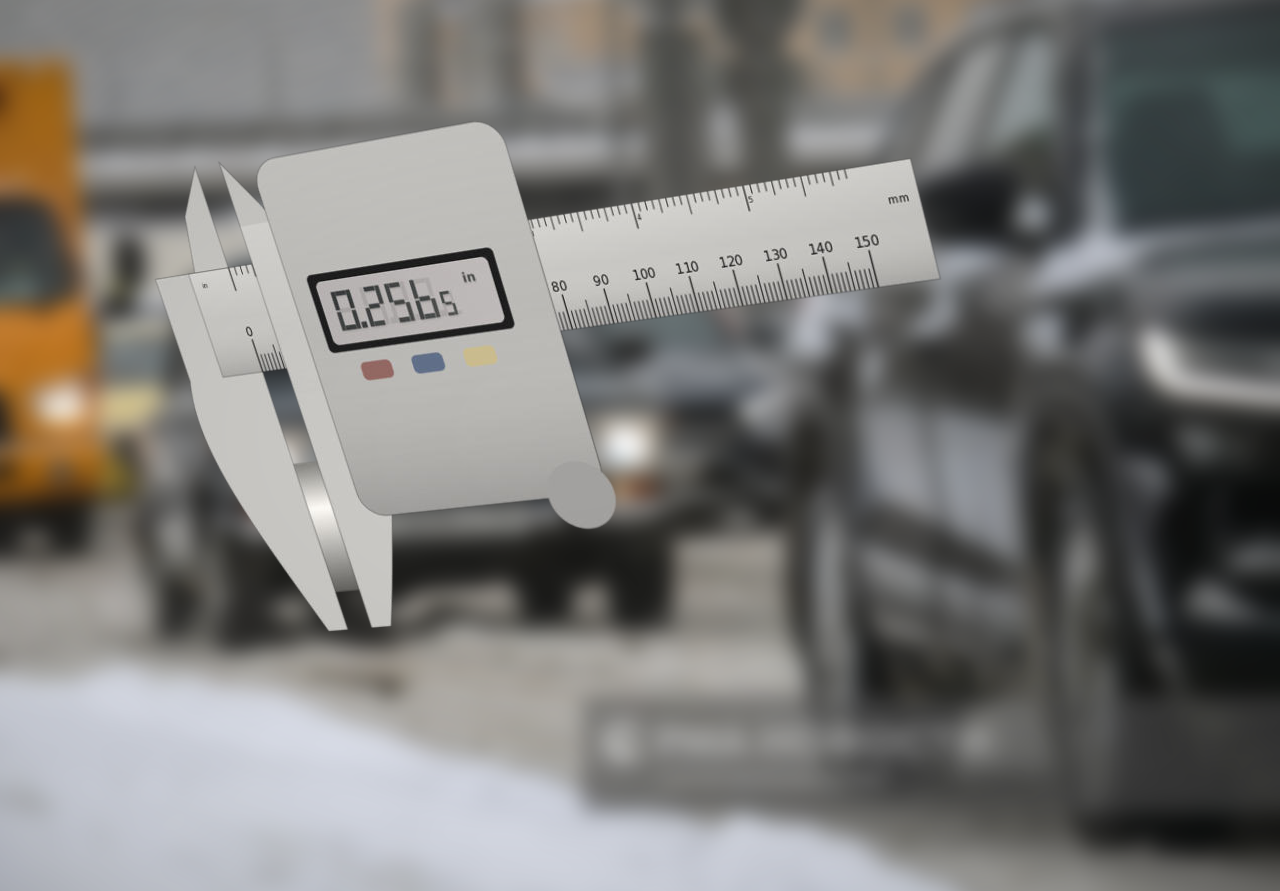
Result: 0.2565 in
